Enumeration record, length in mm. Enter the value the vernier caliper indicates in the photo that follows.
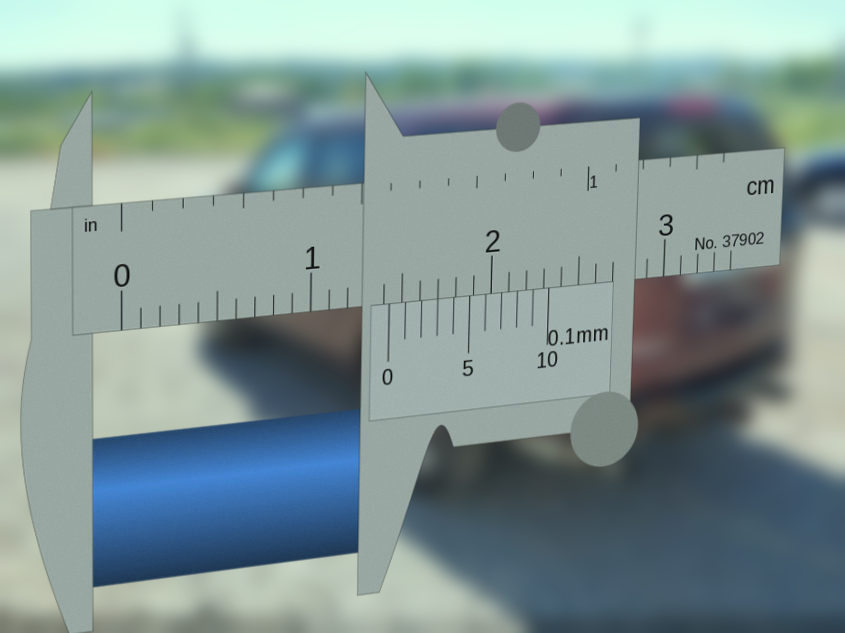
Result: 14.3 mm
